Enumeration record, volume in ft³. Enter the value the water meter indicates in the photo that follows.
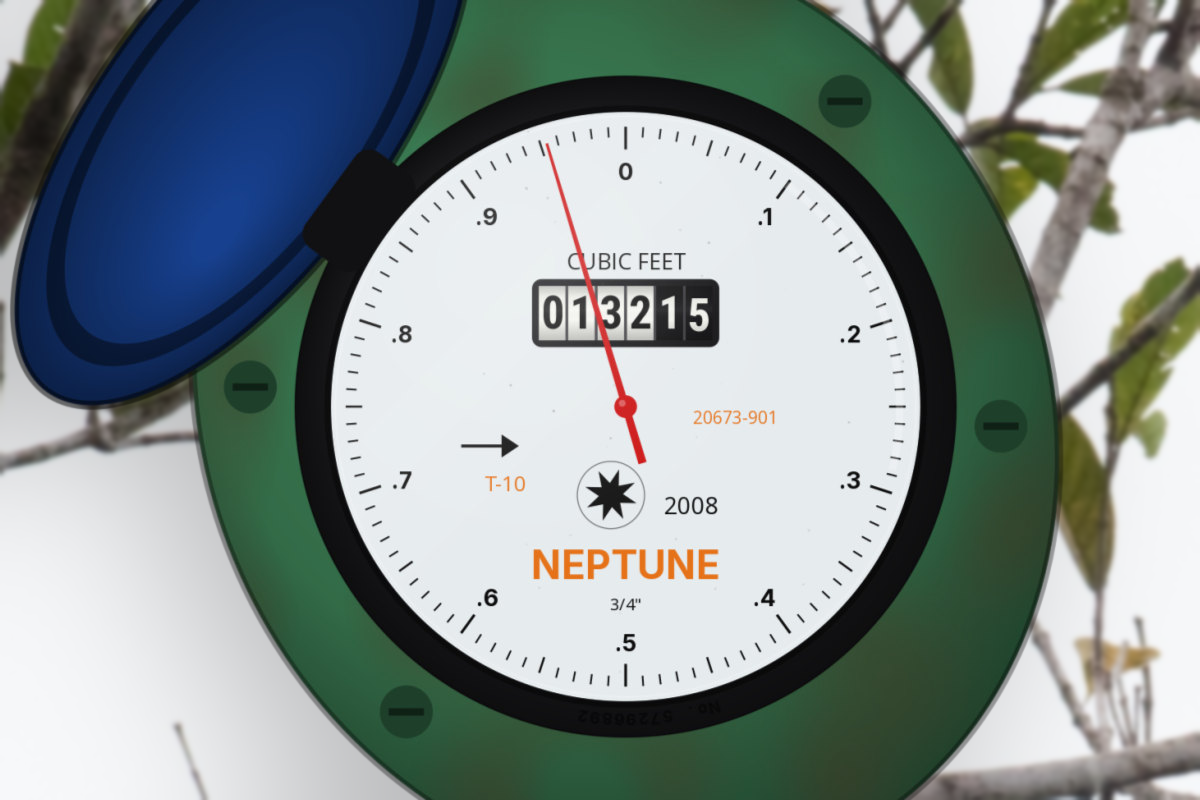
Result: 13214.95 ft³
